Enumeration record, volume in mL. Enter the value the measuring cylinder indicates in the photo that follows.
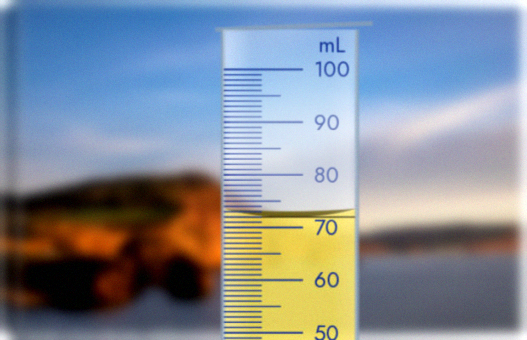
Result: 72 mL
